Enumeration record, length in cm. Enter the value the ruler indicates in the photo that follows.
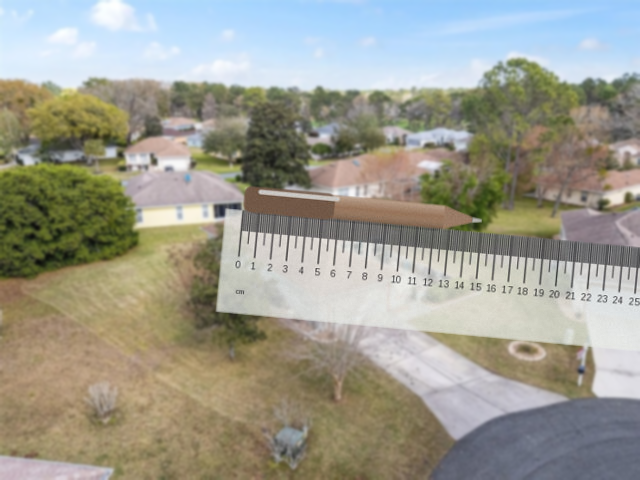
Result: 15 cm
